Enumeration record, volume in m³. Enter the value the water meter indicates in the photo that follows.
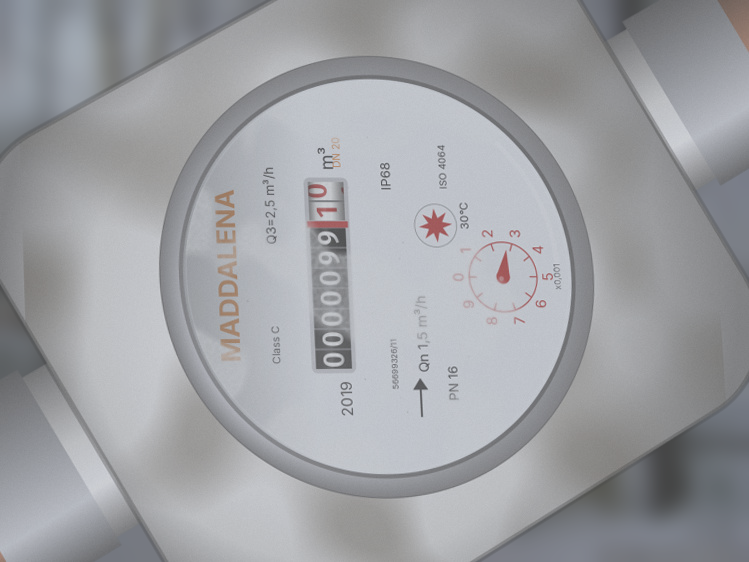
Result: 99.102 m³
